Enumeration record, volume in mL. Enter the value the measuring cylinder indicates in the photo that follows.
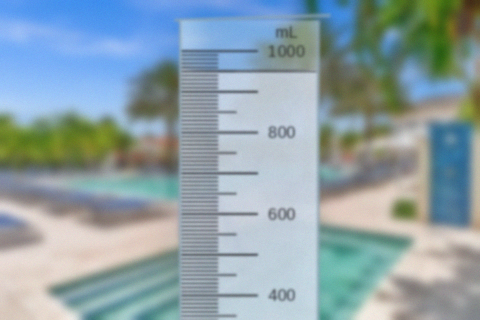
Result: 950 mL
